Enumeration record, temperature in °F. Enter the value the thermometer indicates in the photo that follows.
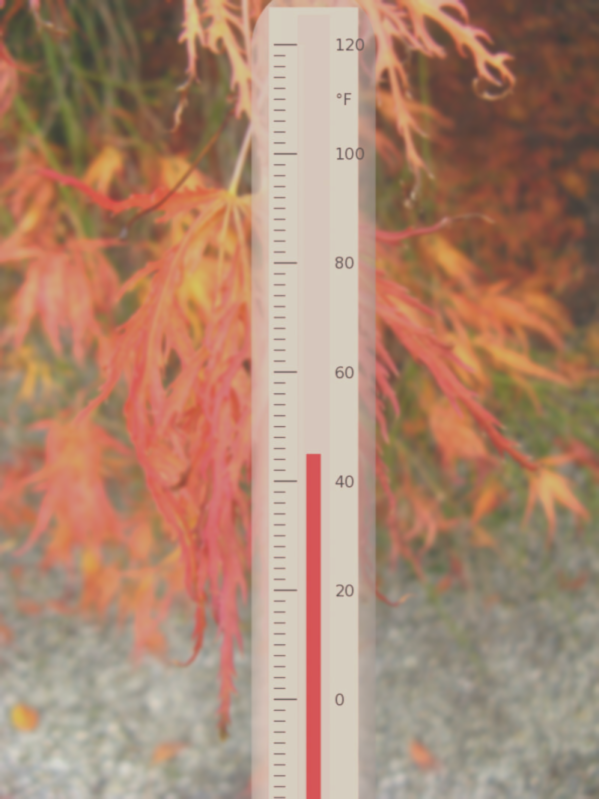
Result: 45 °F
